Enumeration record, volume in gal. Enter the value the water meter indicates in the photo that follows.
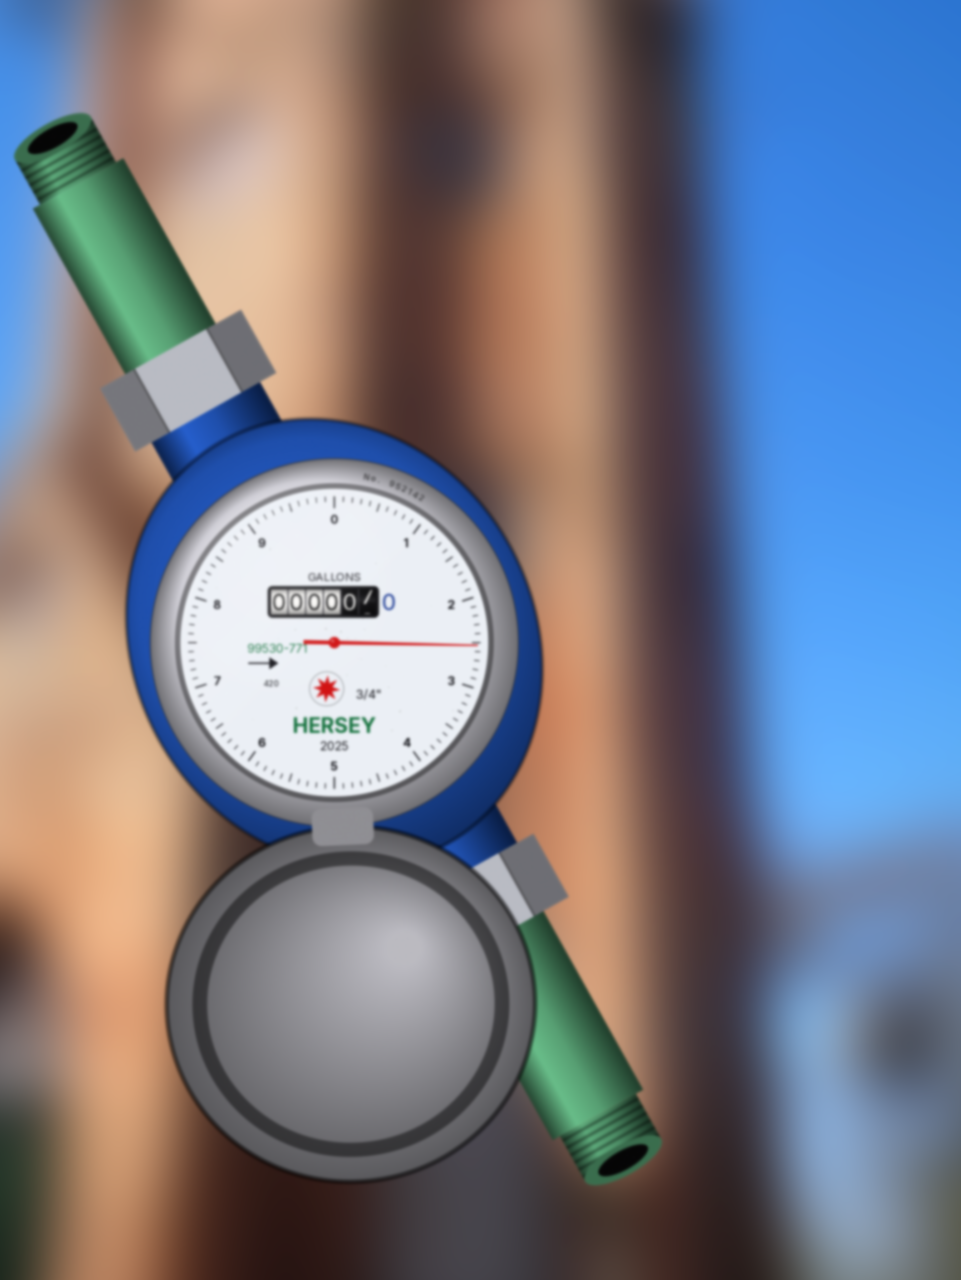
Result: 72.5 gal
